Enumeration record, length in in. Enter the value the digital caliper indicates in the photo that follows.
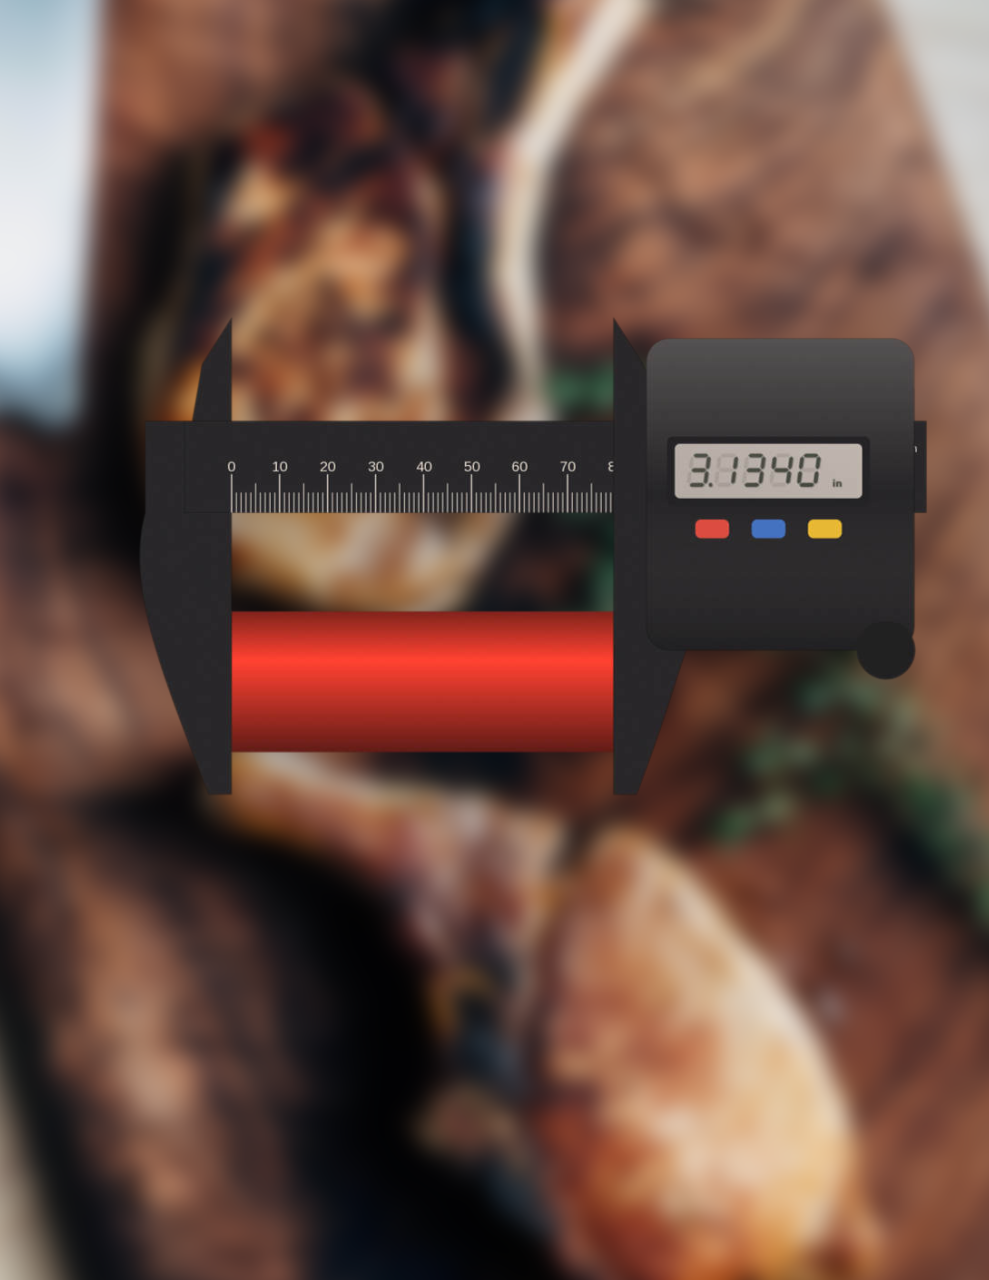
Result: 3.1340 in
